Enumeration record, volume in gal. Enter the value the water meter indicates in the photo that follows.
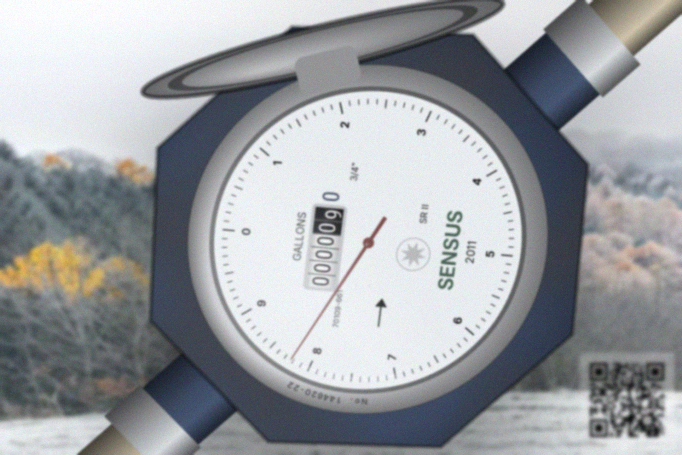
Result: 88.2 gal
